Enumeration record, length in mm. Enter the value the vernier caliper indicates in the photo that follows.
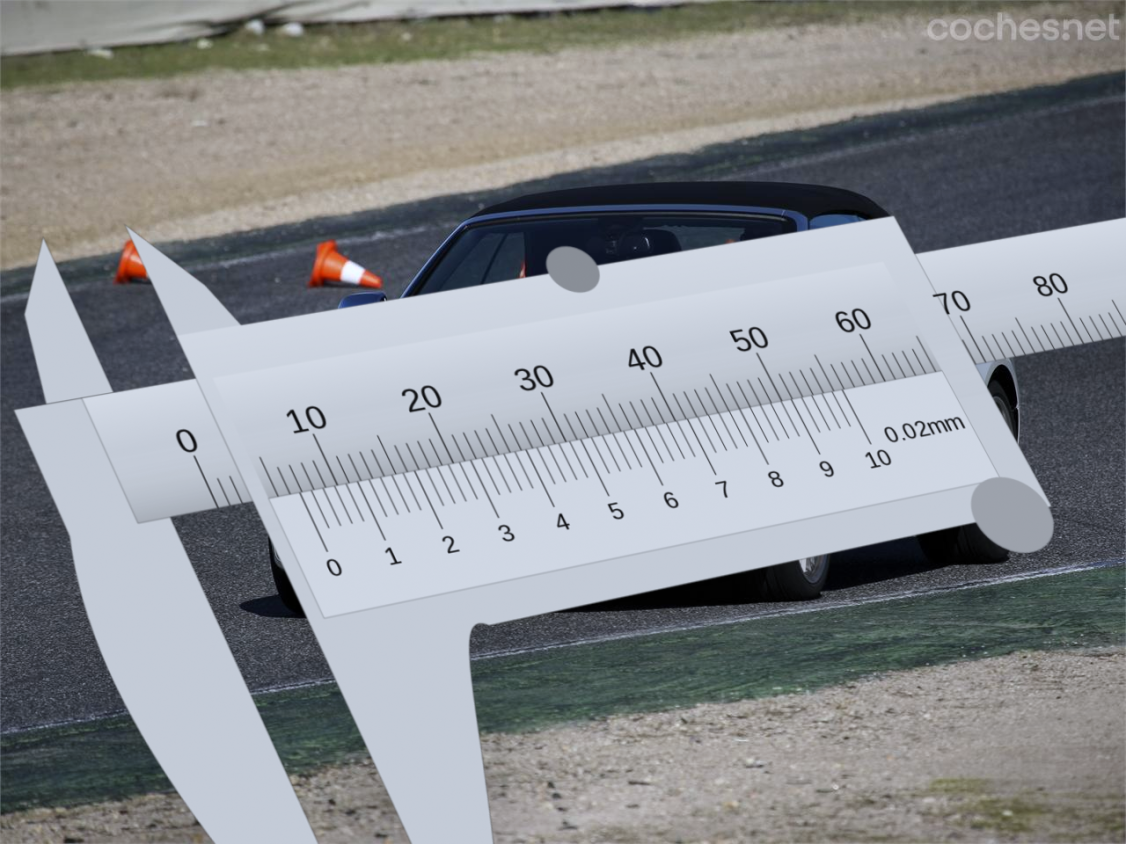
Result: 6.8 mm
